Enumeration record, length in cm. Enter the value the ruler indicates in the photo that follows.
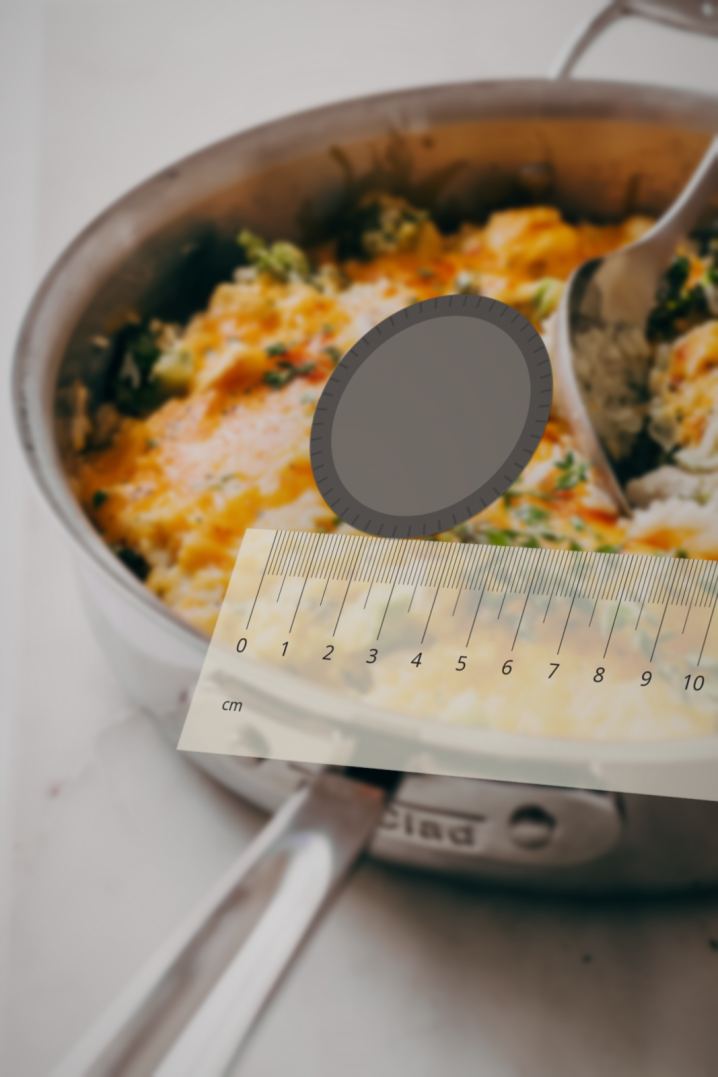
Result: 5.3 cm
